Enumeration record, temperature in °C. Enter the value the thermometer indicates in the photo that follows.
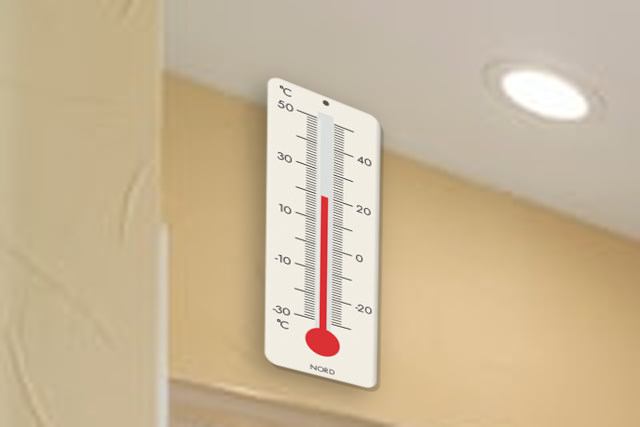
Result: 20 °C
